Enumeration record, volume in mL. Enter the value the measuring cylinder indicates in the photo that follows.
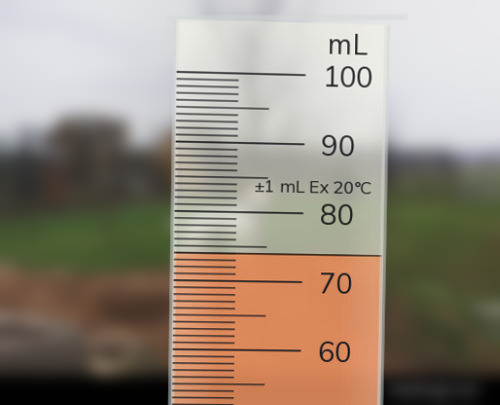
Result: 74 mL
